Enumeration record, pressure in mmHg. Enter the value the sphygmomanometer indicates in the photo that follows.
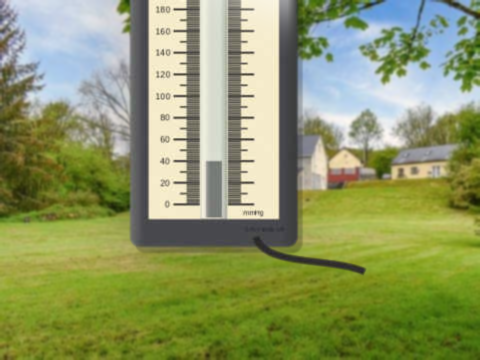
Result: 40 mmHg
